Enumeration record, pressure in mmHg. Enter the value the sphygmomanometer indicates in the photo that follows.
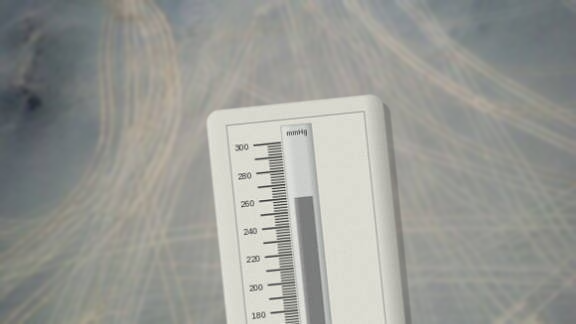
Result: 260 mmHg
